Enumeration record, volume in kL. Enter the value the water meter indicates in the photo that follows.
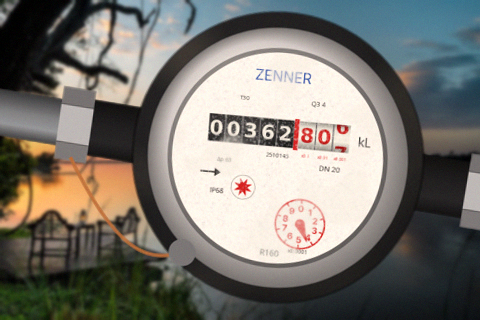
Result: 362.8064 kL
